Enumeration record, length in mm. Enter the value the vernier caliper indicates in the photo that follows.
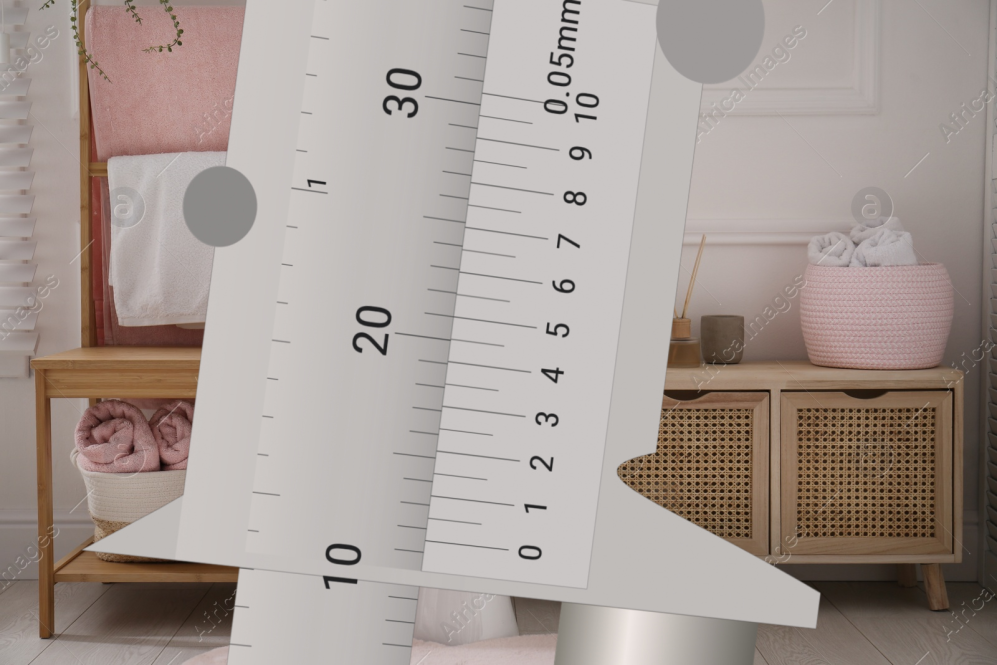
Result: 11.50 mm
